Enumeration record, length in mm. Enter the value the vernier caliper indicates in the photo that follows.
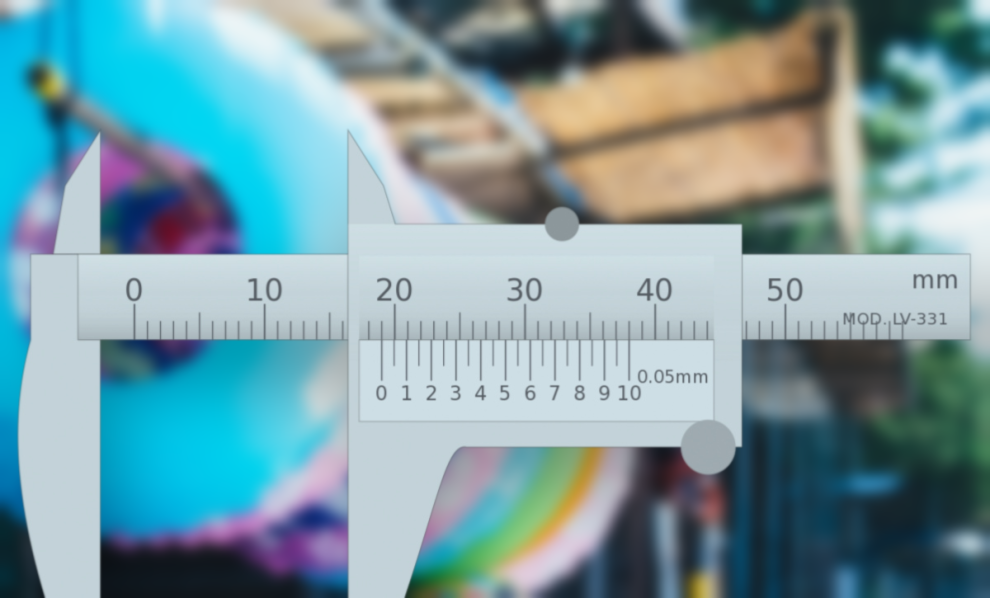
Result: 19.0 mm
